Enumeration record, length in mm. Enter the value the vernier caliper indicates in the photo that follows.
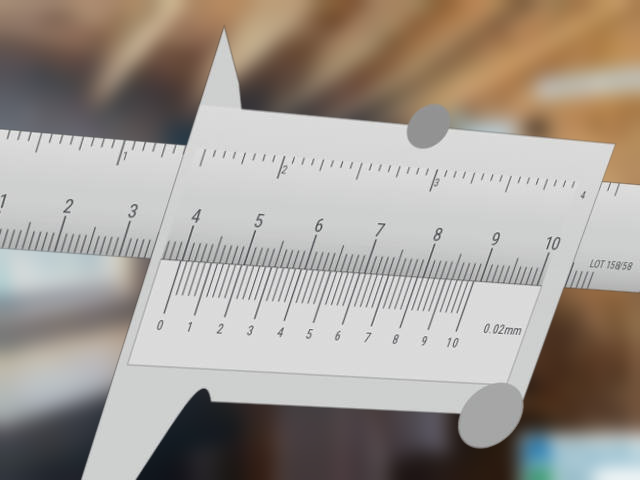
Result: 39.8 mm
